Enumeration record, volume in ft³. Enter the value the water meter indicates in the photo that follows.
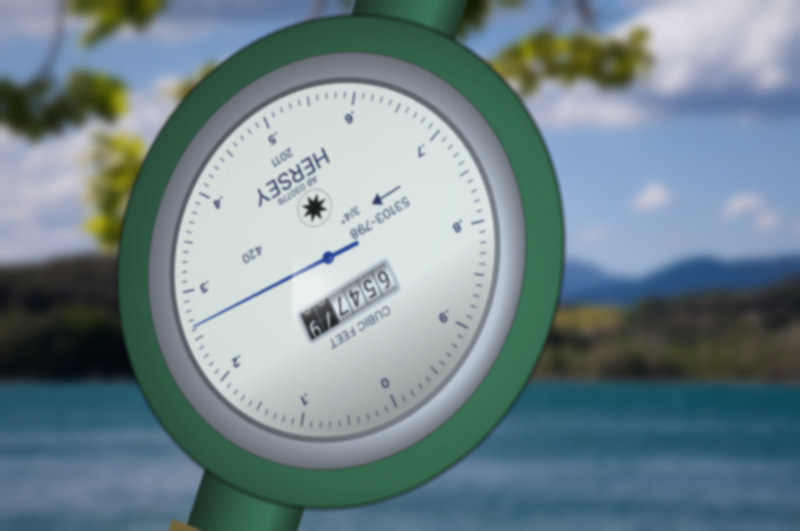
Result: 654779.26 ft³
